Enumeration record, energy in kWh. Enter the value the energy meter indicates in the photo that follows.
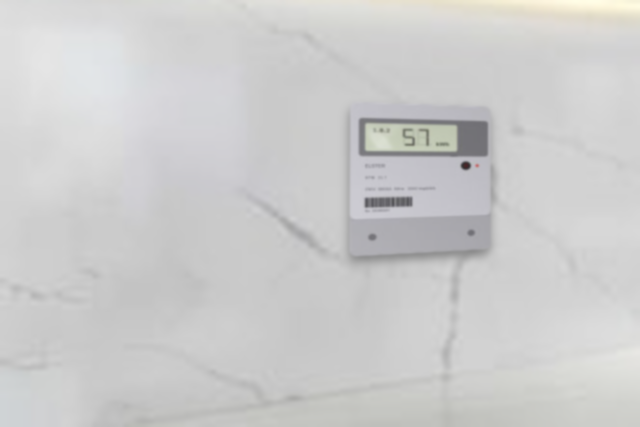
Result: 57 kWh
